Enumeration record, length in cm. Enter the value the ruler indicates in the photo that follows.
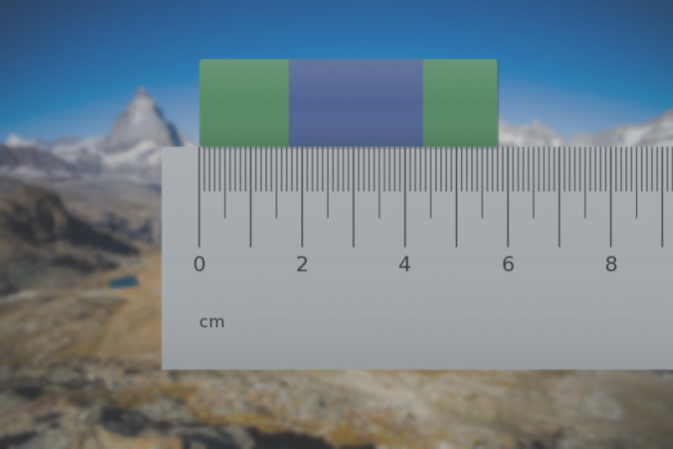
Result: 5.8 cm
